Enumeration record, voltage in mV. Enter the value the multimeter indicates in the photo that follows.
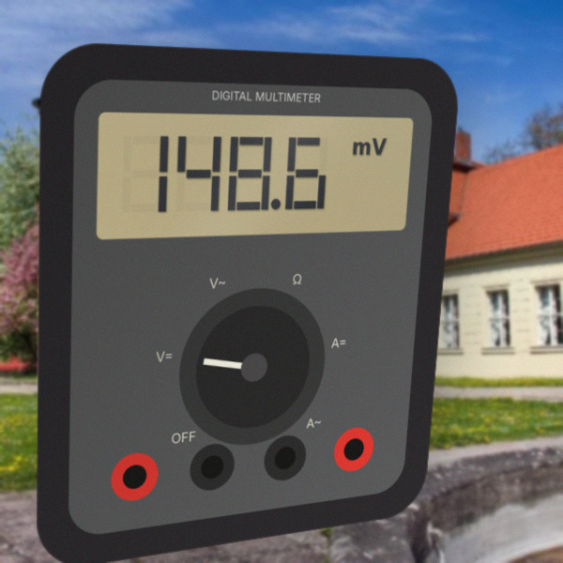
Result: 148.6 mV
